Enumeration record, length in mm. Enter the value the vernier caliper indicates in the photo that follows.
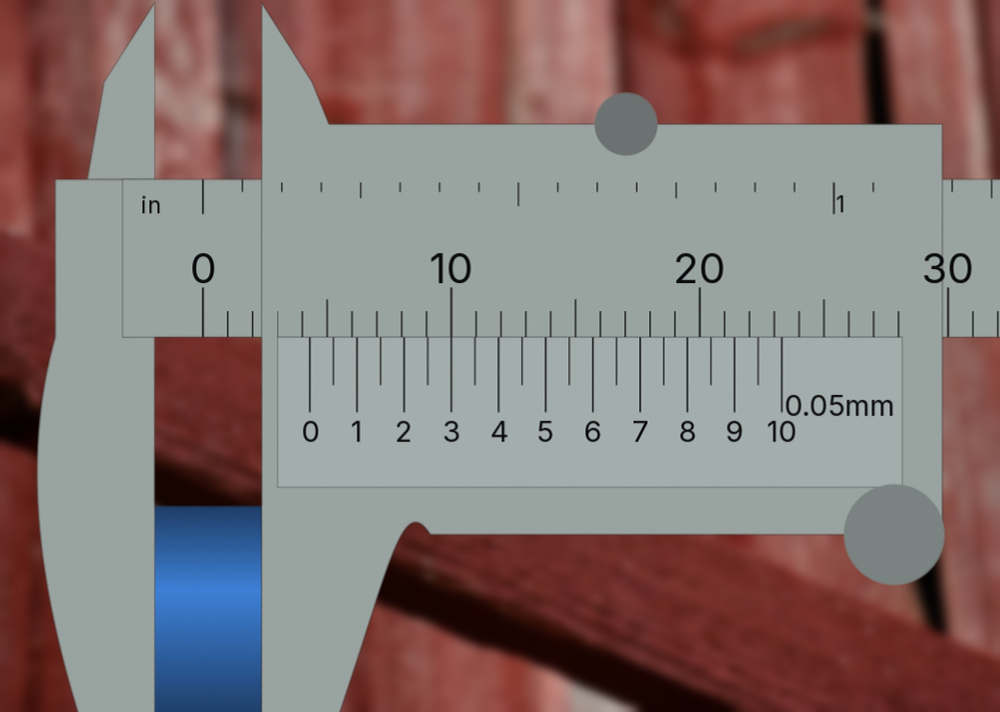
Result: 4.30 mm
